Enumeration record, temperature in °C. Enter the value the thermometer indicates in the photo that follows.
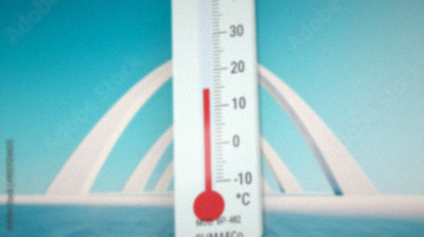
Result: 15 °C
